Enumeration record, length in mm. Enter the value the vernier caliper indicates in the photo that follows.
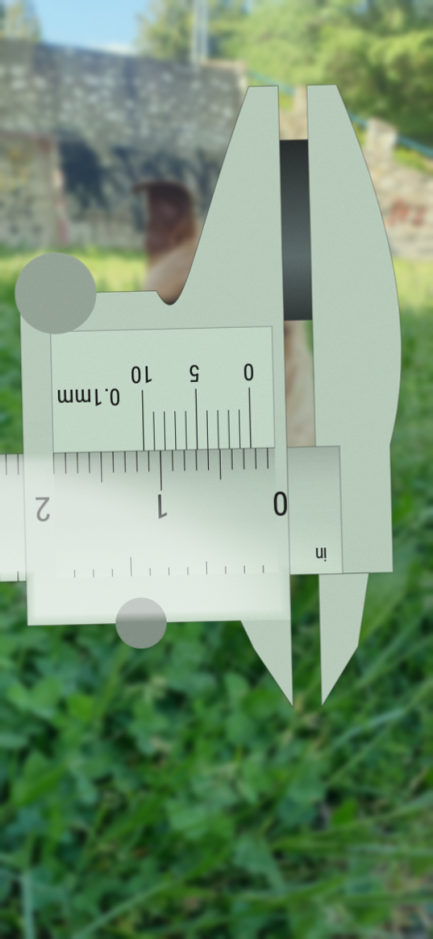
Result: 2.4 mm
